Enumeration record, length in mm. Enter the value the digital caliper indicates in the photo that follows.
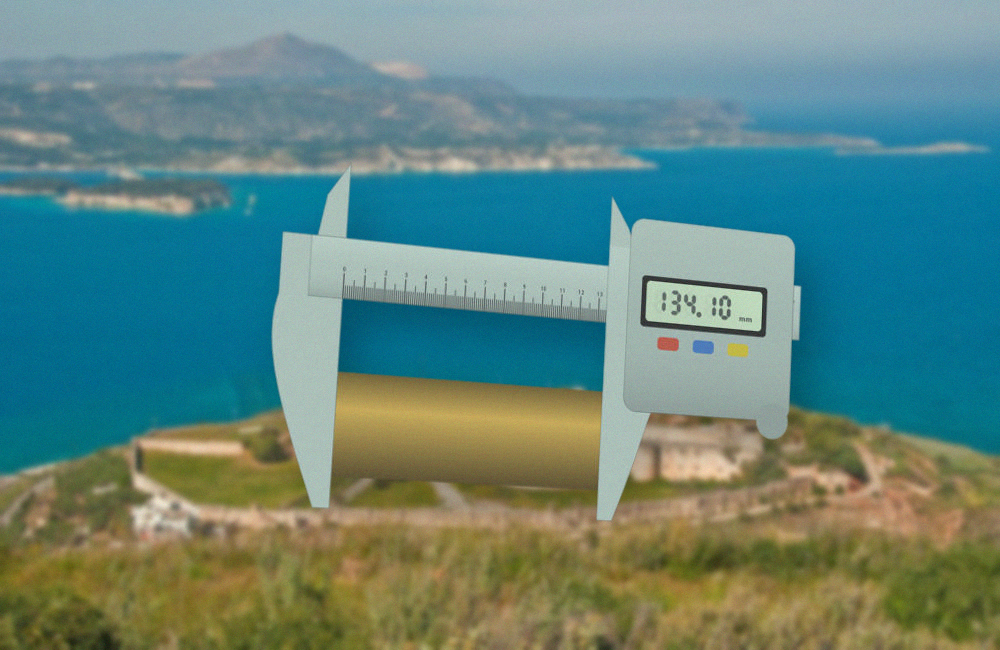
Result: 134.10 mm
